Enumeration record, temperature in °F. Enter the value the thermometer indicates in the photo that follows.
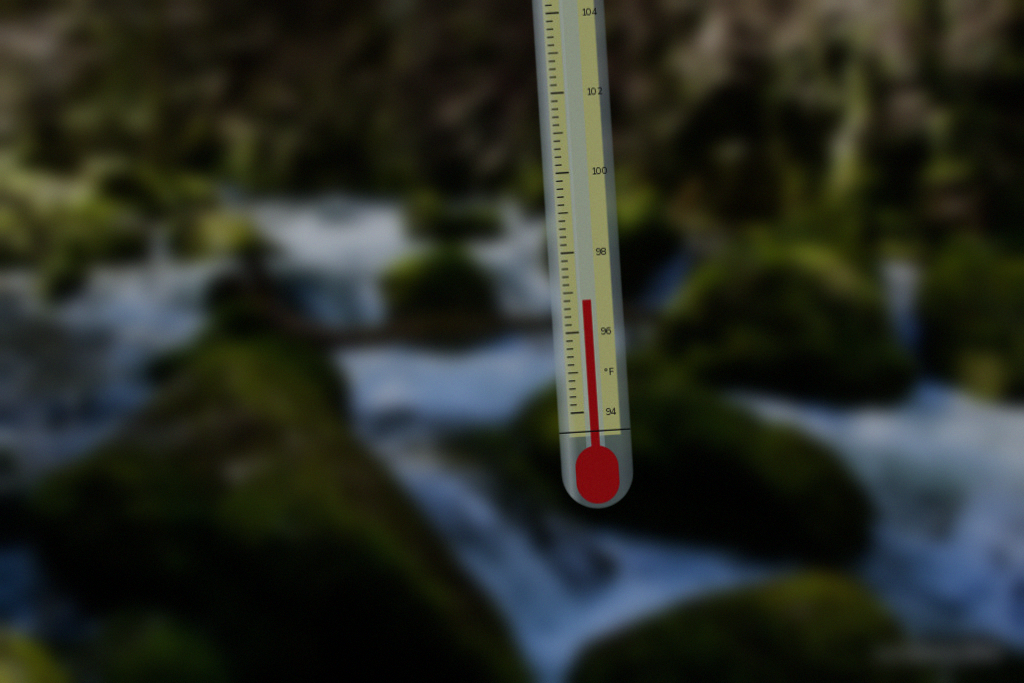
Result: 96.8 °F
